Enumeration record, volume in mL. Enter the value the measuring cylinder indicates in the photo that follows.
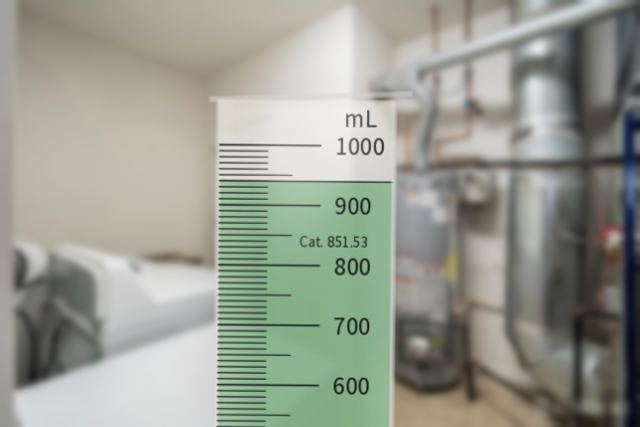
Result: 940 mL
